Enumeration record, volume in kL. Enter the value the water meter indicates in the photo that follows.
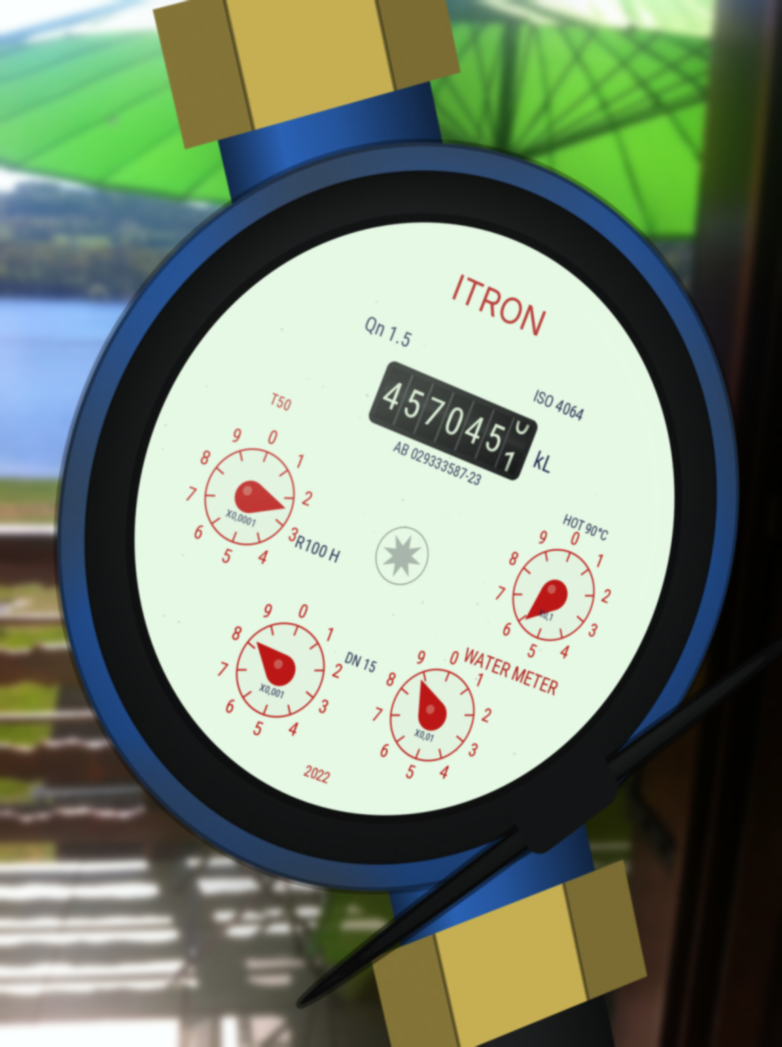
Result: 4570450.5882 kL
